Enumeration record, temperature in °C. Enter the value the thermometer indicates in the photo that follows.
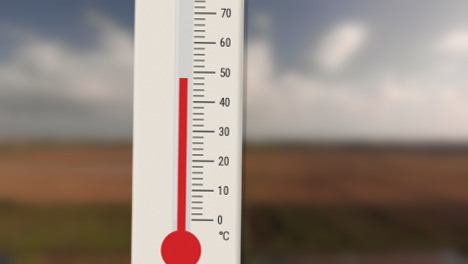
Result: 48 °C
